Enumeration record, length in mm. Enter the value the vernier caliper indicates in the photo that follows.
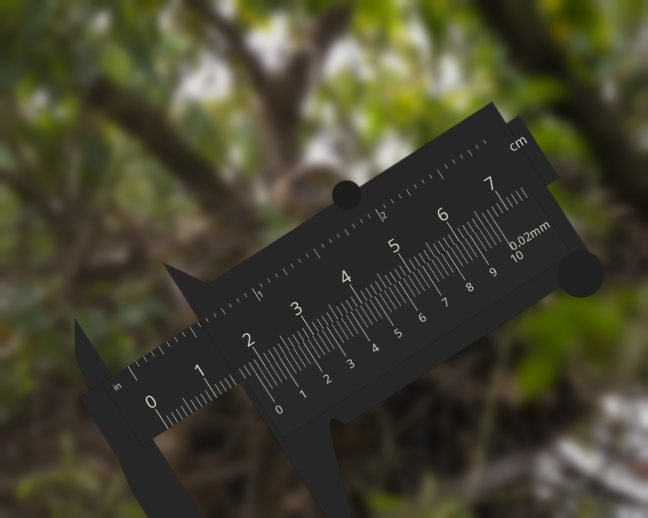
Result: 18.0 mm
